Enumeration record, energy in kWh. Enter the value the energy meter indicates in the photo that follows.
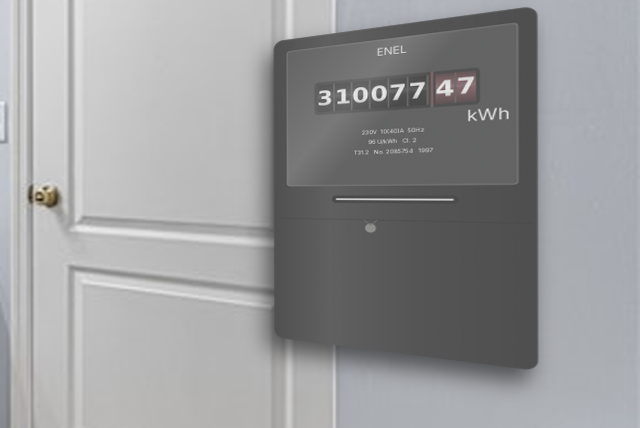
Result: 310077.47 kWh
